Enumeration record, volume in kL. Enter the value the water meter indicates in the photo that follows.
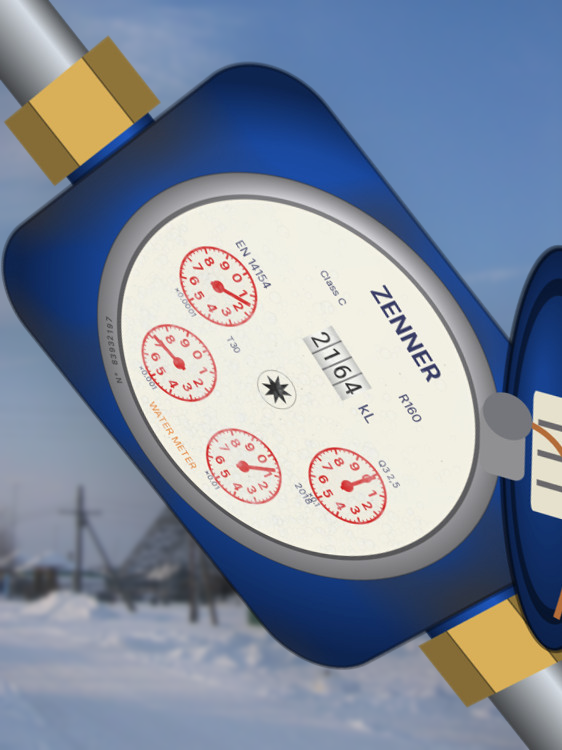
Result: 2164.0071 kL
